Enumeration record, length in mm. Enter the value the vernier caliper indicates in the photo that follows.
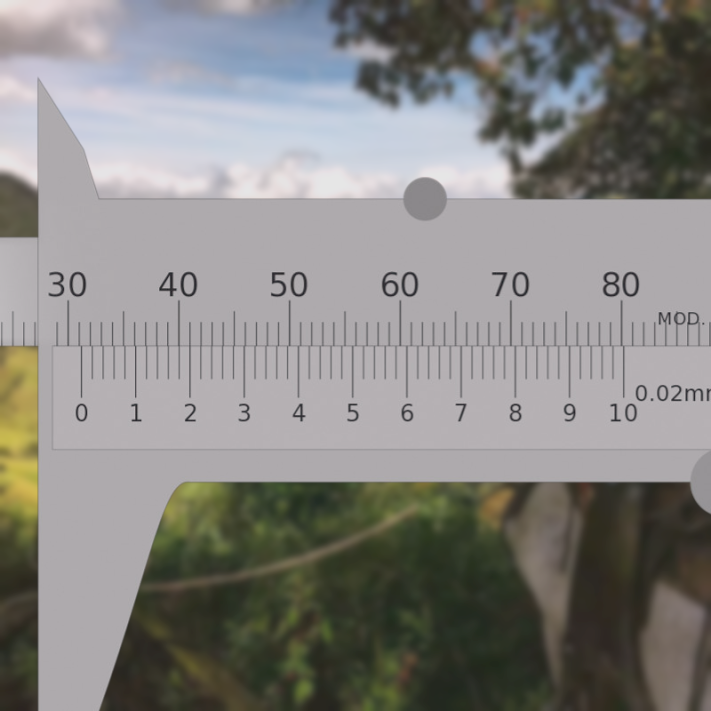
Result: 31.2 mm
